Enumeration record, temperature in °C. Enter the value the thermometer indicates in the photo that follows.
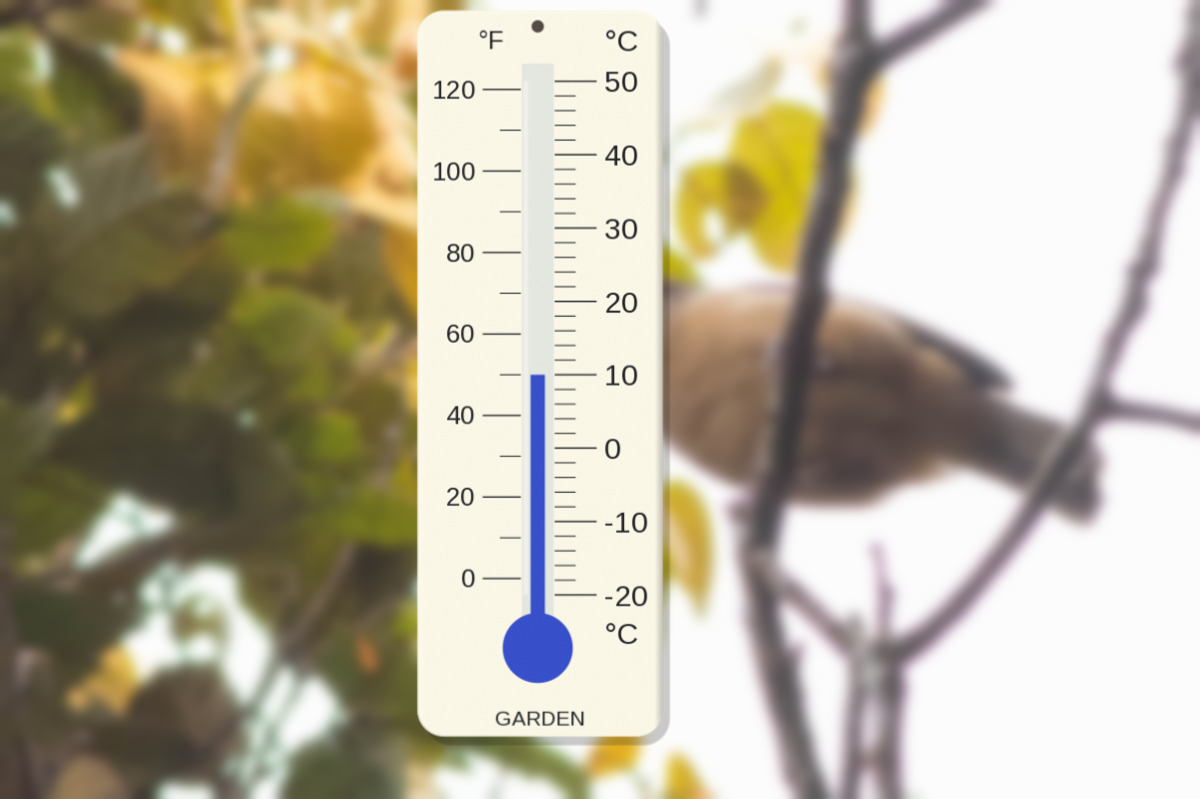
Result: 10 °C
